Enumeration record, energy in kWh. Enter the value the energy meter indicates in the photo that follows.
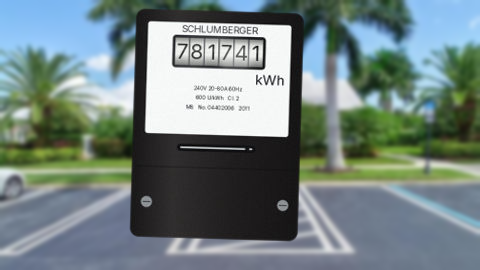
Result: 781741 kWh
